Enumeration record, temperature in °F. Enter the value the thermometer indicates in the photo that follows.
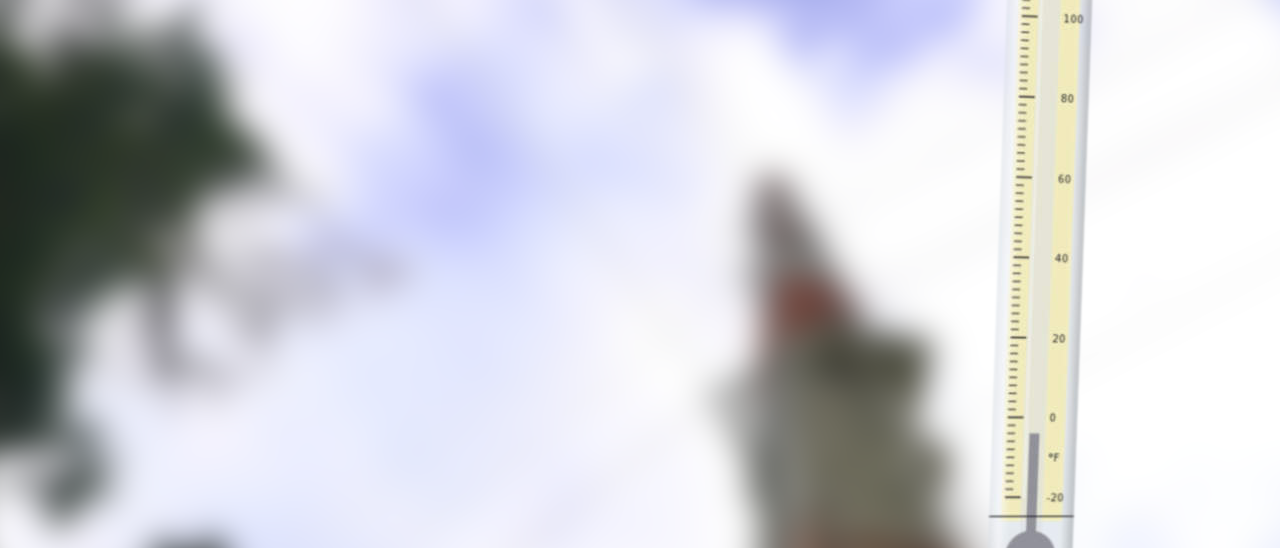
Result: -4 °F
